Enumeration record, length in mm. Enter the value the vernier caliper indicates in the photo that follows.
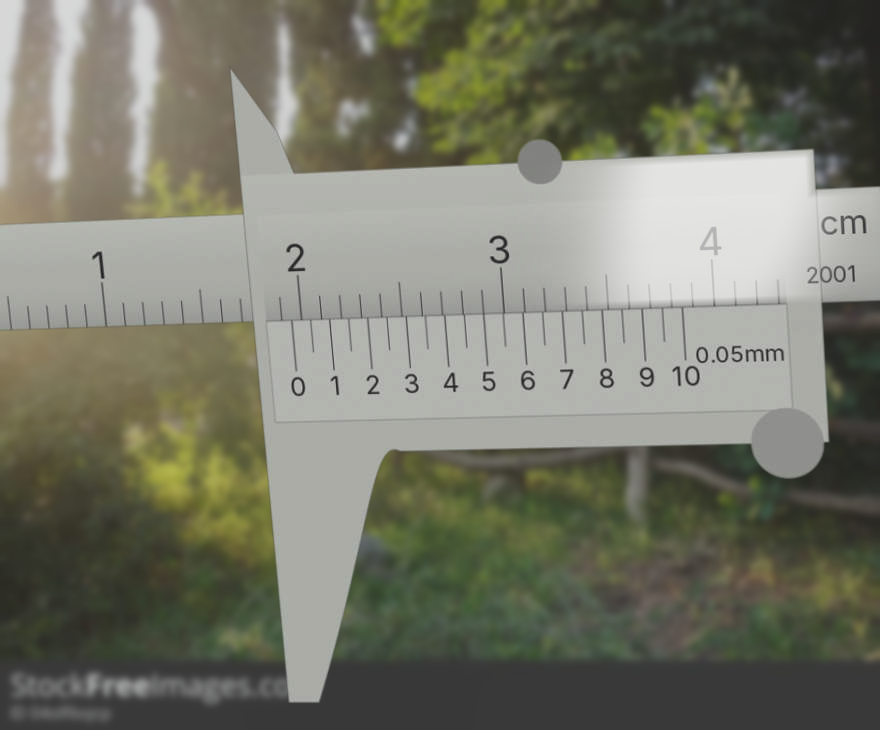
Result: 19.5 mm
